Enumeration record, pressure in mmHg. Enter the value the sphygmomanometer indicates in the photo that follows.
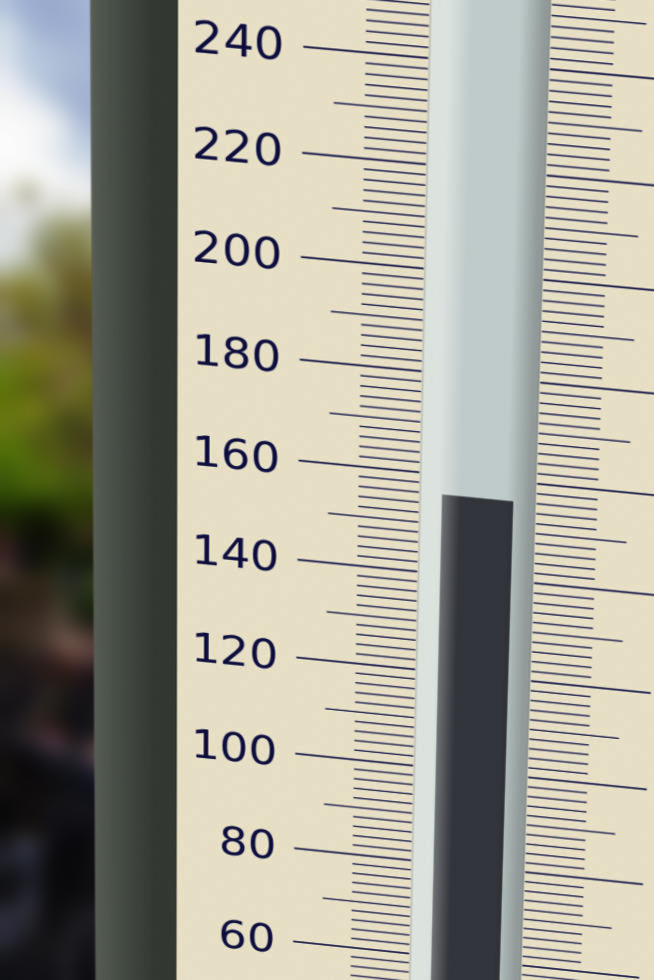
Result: 156 mmHg
